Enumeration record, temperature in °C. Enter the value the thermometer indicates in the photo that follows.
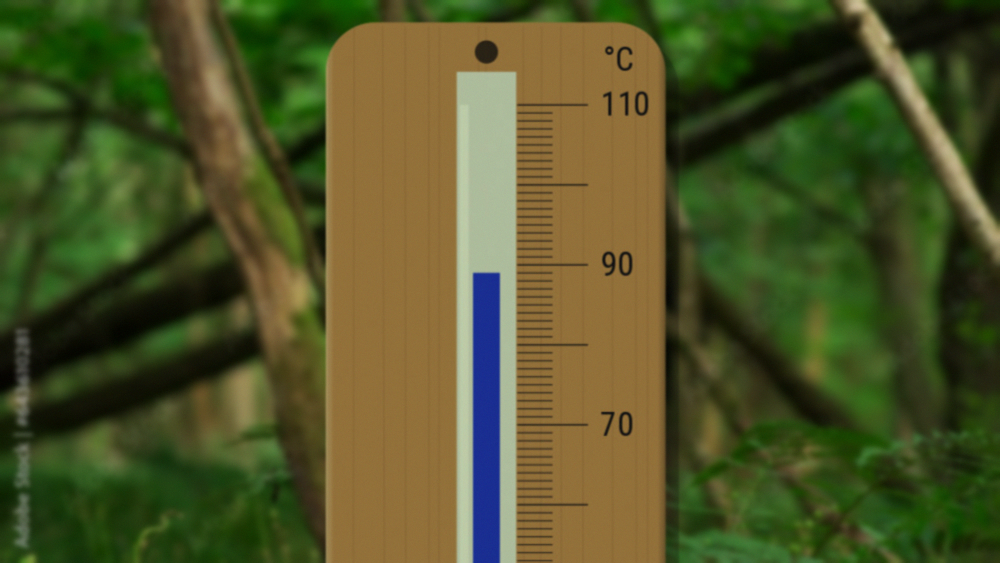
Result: 89 °C
